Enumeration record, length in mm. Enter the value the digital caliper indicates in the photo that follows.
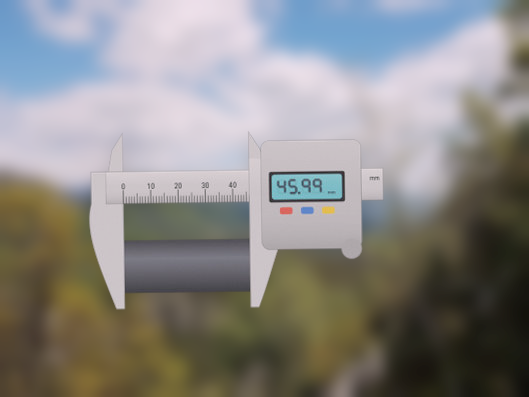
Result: 45.99 mm
